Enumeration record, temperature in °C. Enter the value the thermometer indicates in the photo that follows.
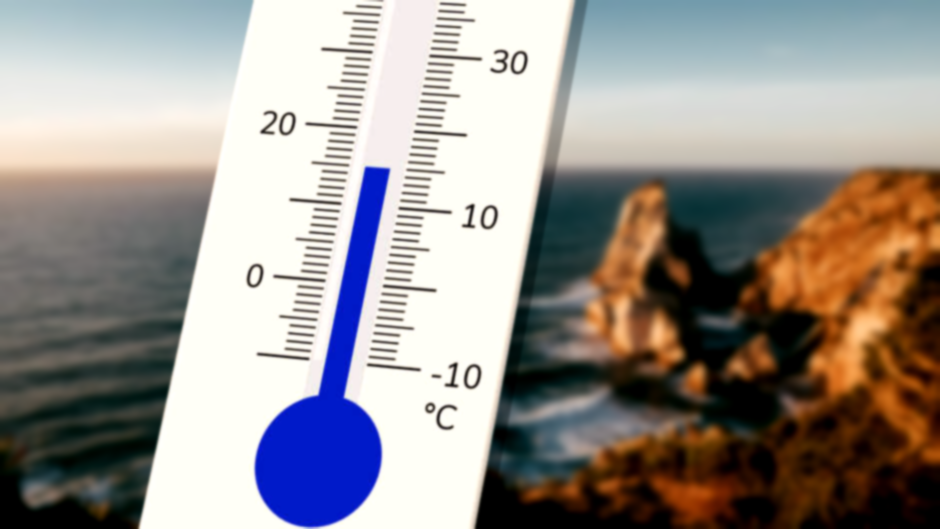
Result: 15 °C
